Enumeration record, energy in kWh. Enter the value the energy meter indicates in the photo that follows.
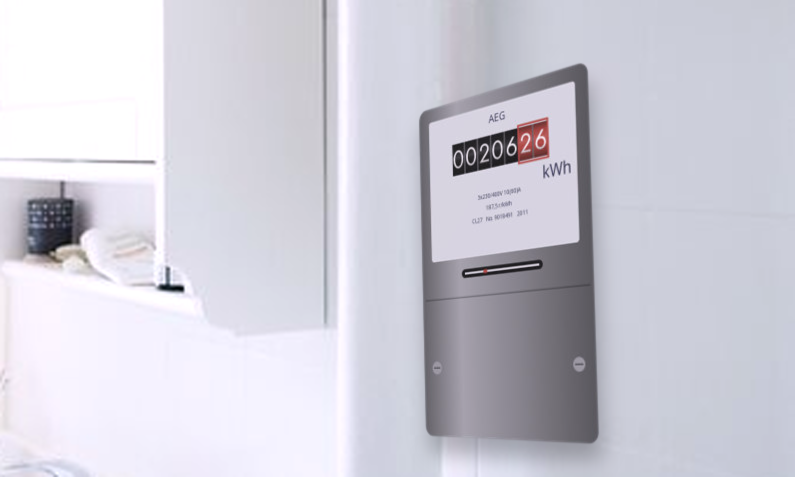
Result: 206.26 kWh
